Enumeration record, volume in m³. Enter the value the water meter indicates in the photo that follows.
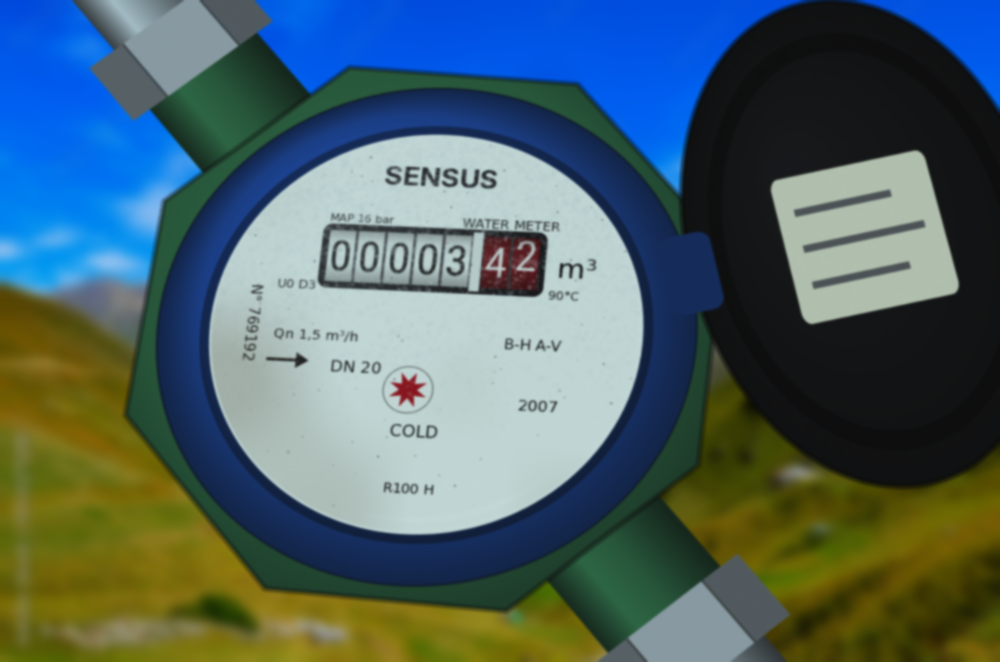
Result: 3.42 m³
